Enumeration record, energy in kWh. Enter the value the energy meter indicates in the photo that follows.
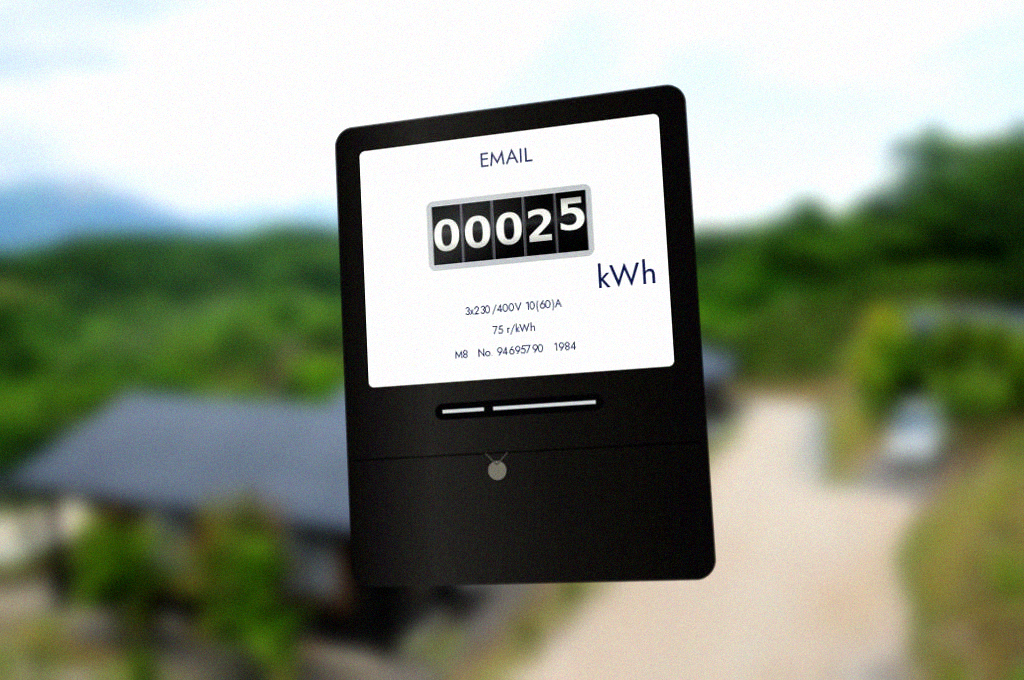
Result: 25 kWh
